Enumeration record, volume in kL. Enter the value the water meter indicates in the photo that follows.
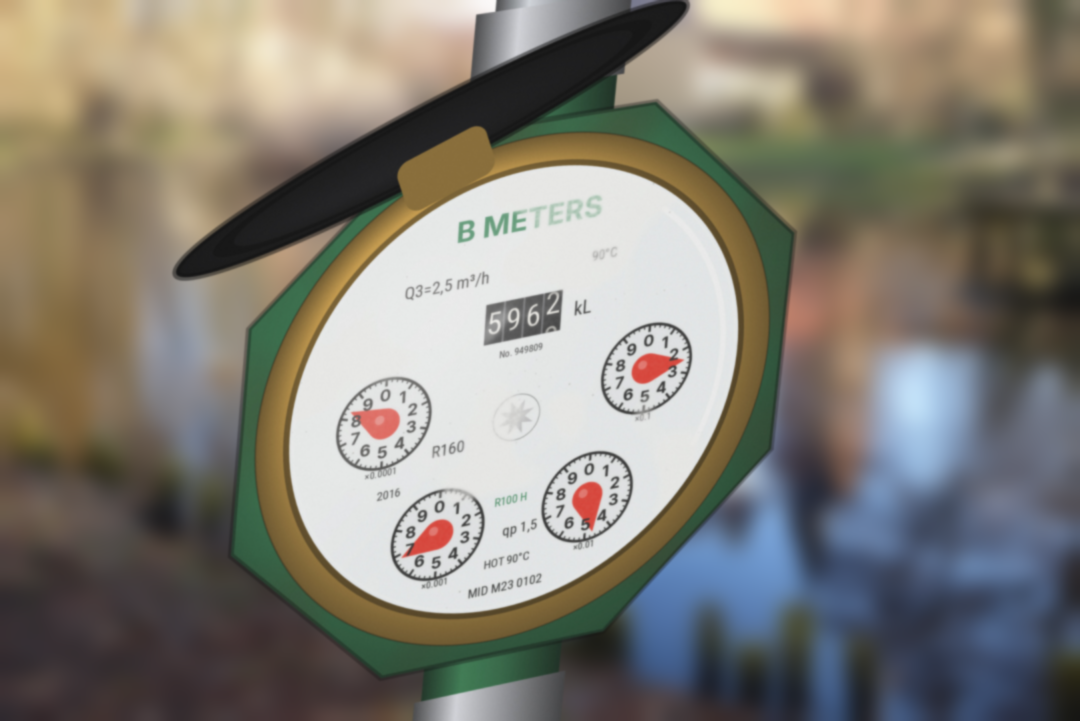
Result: 5962.2468 kL
